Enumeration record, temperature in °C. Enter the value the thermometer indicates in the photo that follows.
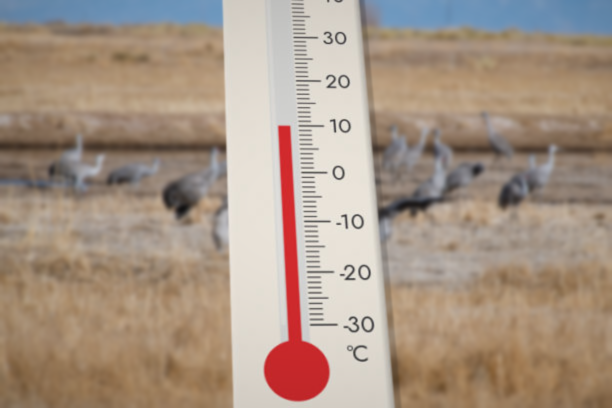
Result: 10 °C
